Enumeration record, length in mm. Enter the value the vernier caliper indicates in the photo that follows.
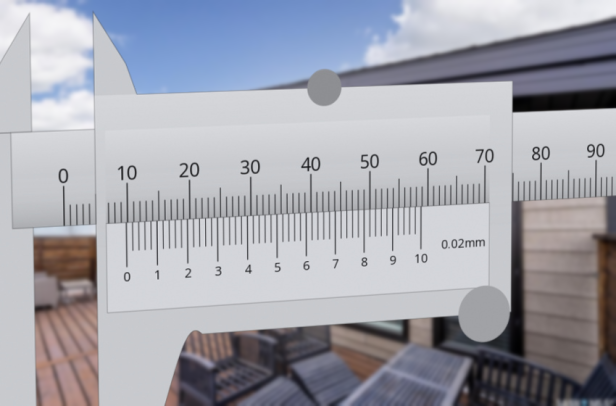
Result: 9.8 mm
